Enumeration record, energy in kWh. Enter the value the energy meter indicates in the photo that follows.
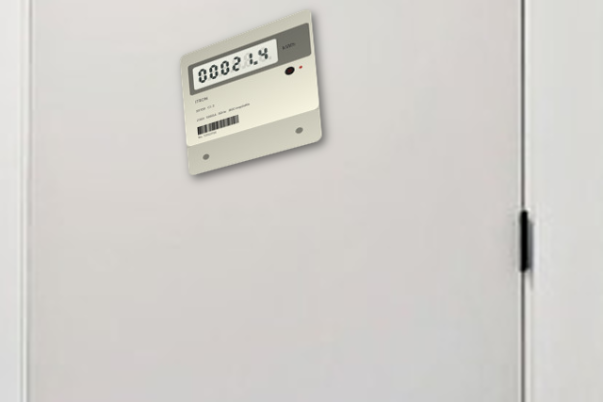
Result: 21.4 kWh
